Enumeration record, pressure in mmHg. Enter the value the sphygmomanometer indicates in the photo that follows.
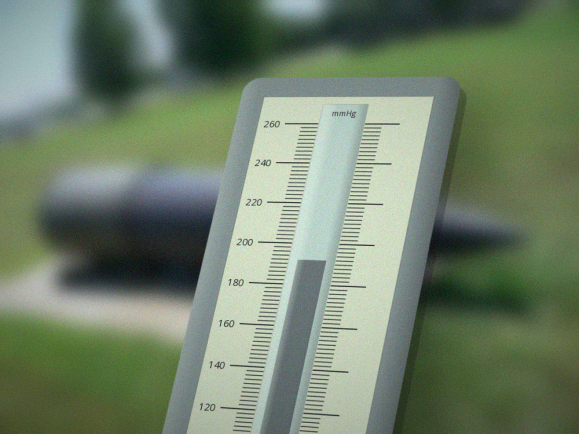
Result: 192 mmHg
